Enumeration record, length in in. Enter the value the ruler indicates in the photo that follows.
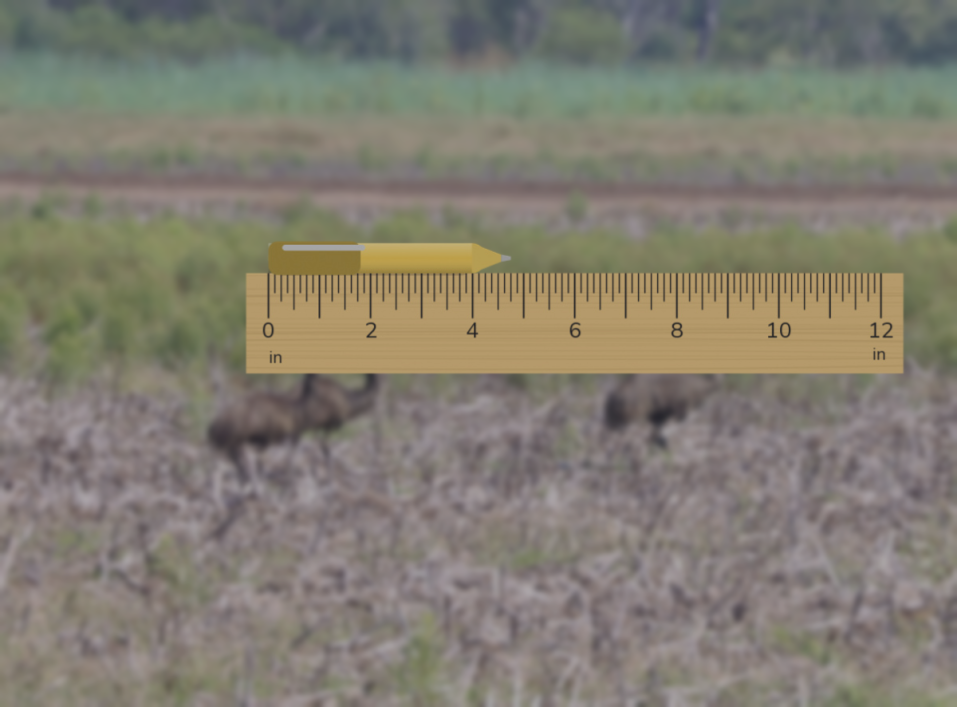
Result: 4.75 in
